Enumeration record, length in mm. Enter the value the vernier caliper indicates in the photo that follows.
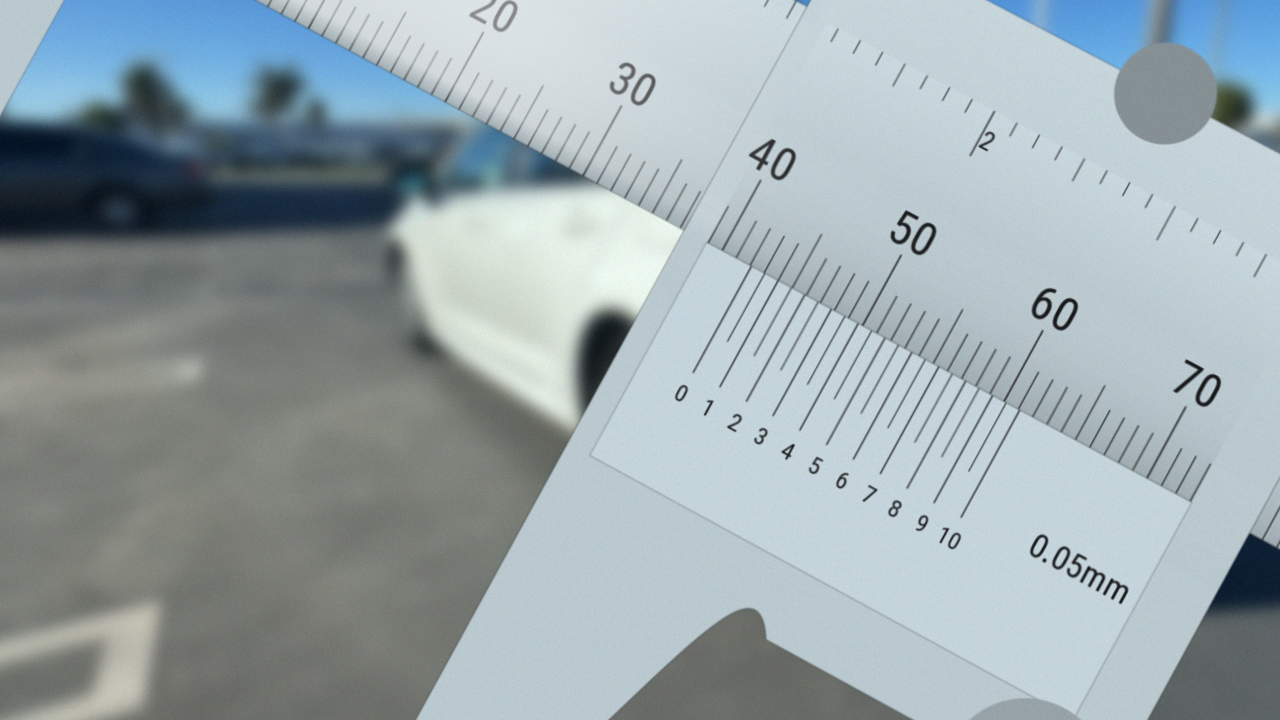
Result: 42.1 mm
